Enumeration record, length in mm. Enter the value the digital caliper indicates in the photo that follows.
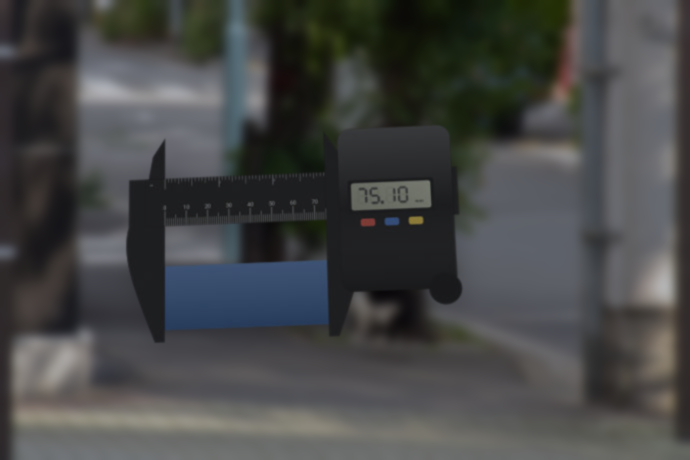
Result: 75.10 mm
